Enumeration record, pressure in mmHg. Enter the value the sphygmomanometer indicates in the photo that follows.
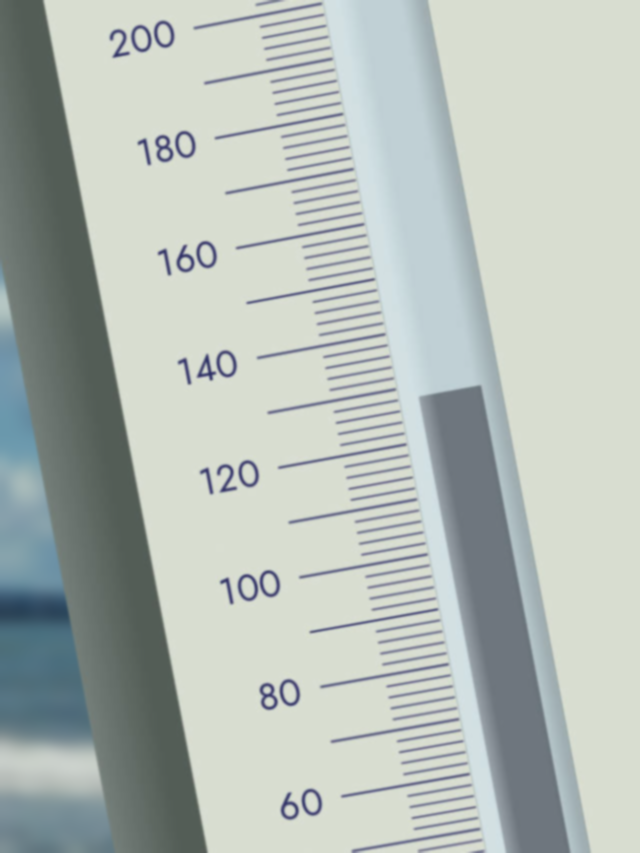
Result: 128 mmHg
